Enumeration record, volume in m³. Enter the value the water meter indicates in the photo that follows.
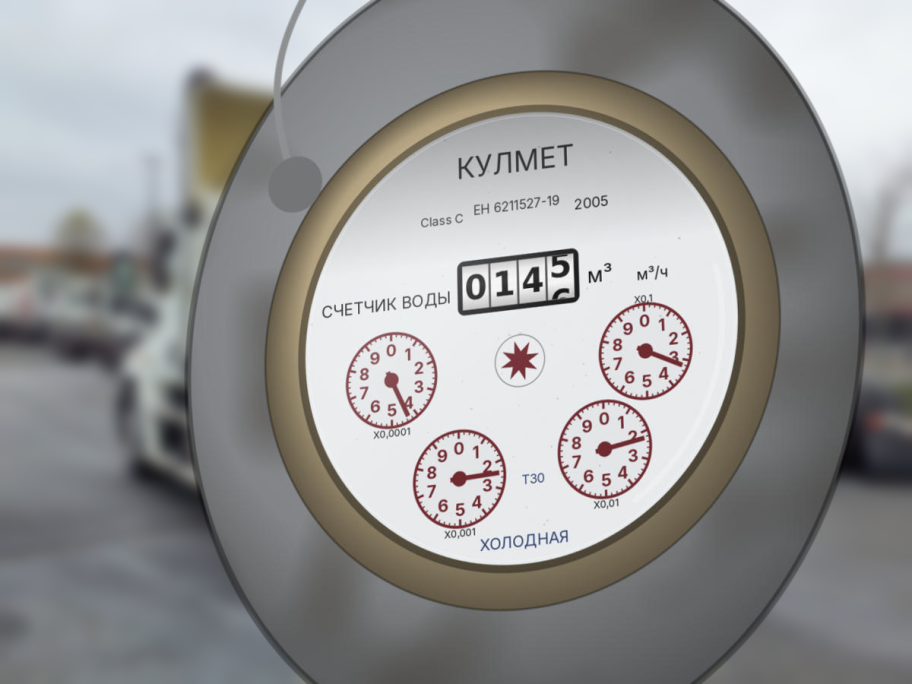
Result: 145.3224 m³
